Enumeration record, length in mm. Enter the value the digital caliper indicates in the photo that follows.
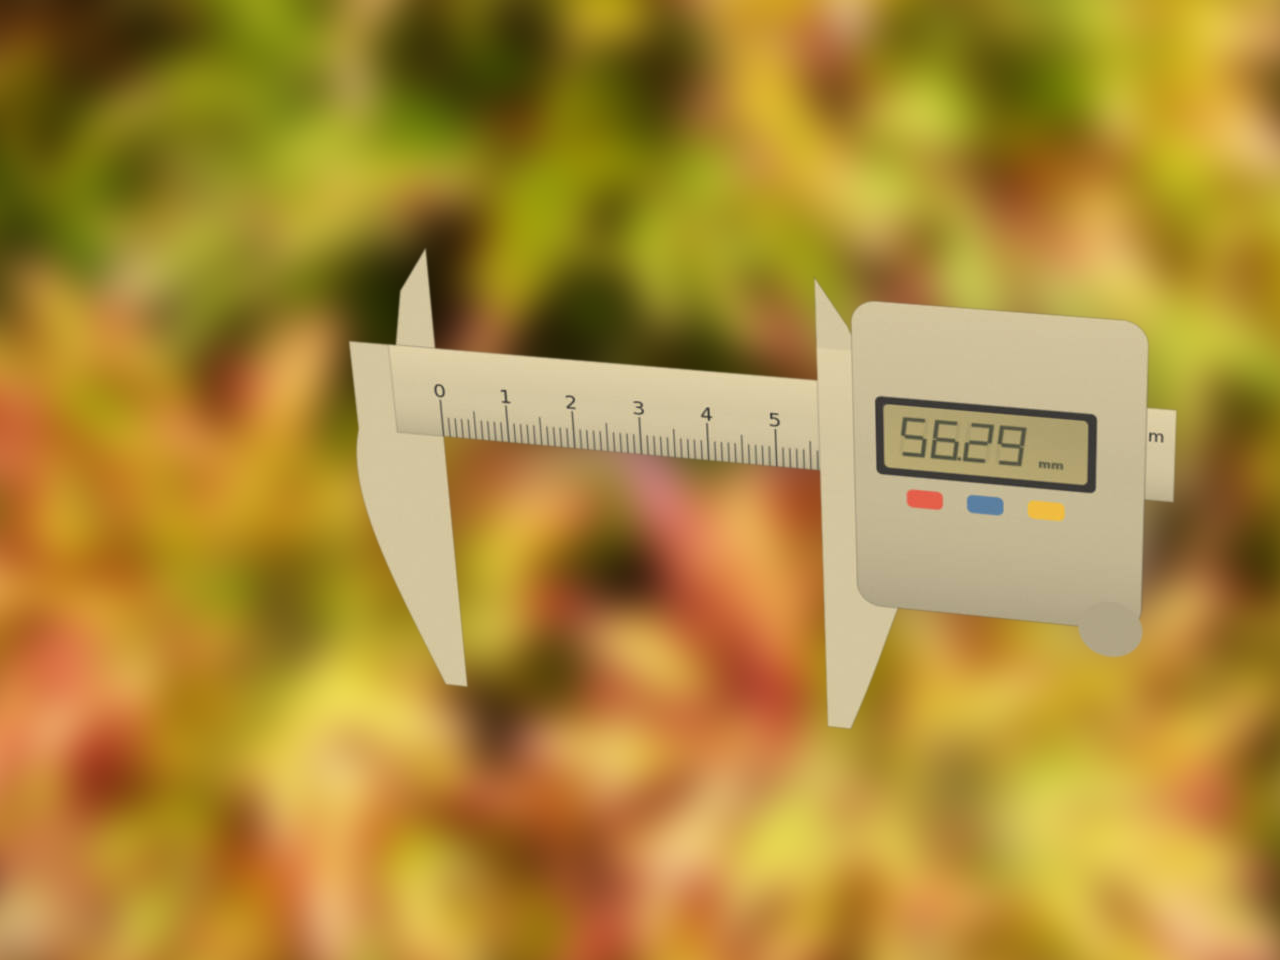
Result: 56.29 mm
